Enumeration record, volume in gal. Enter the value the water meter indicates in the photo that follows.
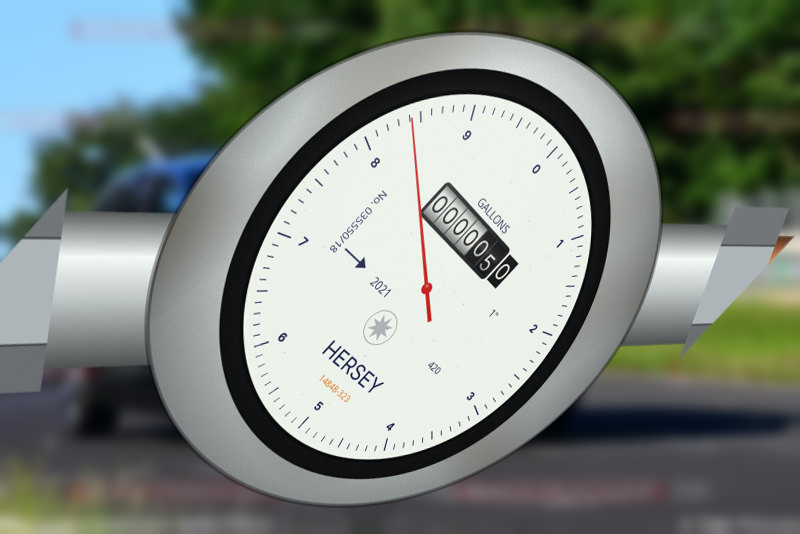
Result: 48.4 gal
